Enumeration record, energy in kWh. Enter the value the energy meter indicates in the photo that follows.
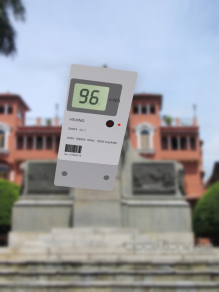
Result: 96 kWh
